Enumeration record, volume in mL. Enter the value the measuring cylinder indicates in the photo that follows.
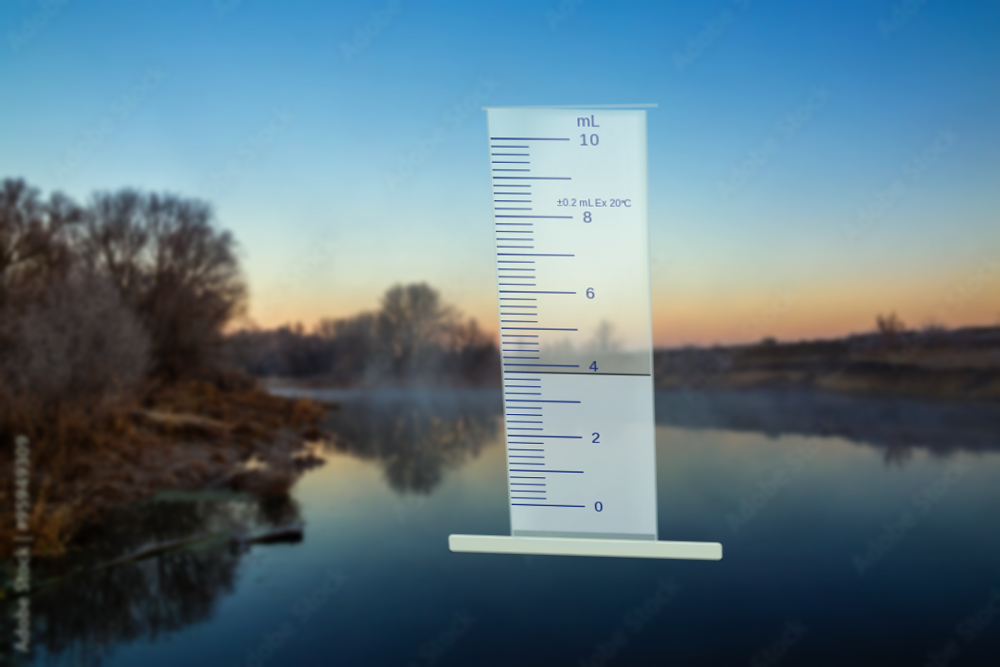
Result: 3.8 mL
